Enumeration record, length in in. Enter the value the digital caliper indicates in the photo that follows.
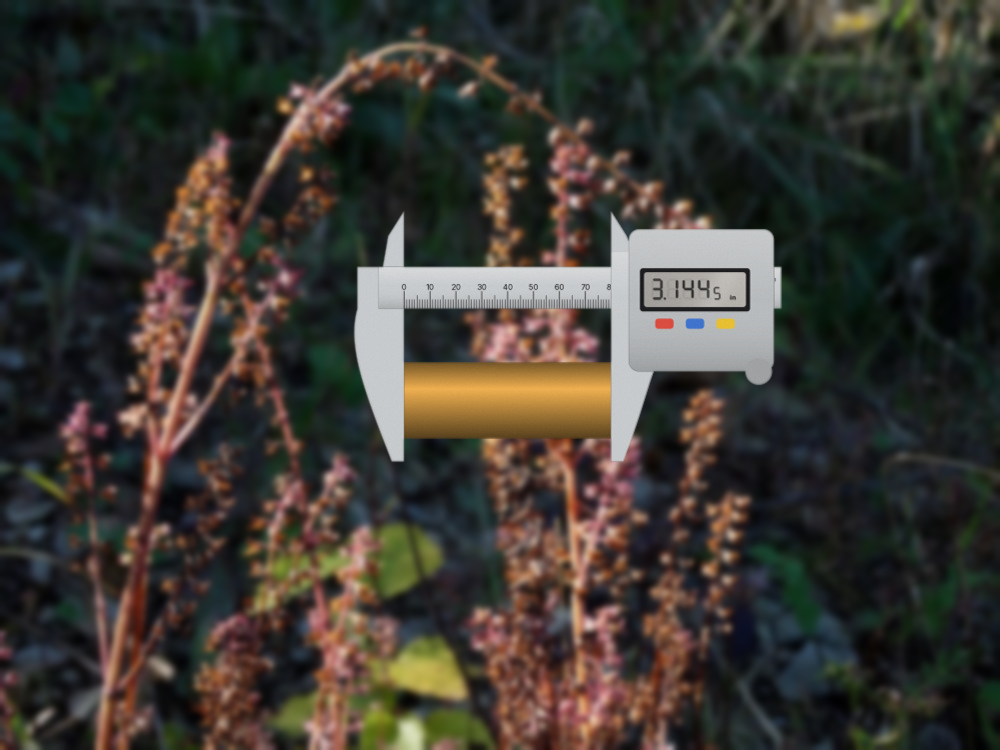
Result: 3.1445 in
